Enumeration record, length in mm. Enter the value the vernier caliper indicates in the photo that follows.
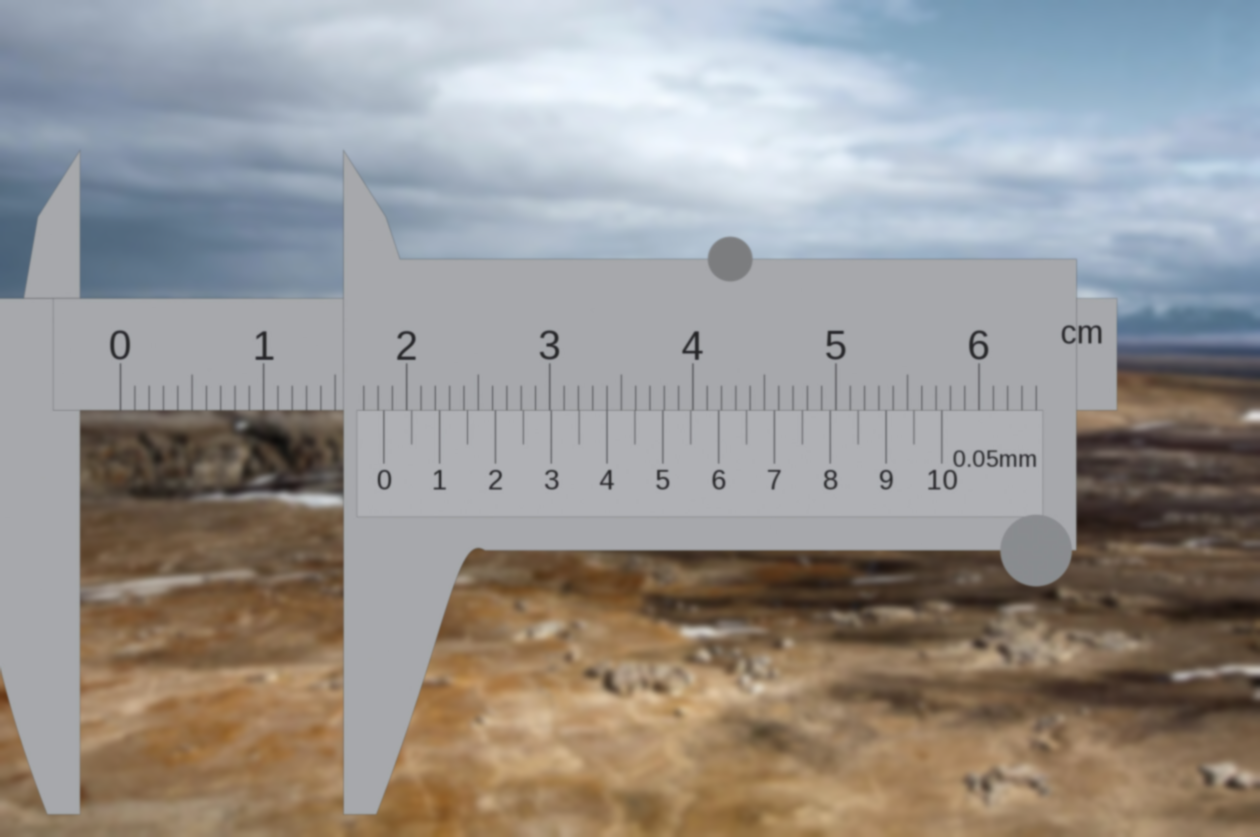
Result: 18.4 mm
